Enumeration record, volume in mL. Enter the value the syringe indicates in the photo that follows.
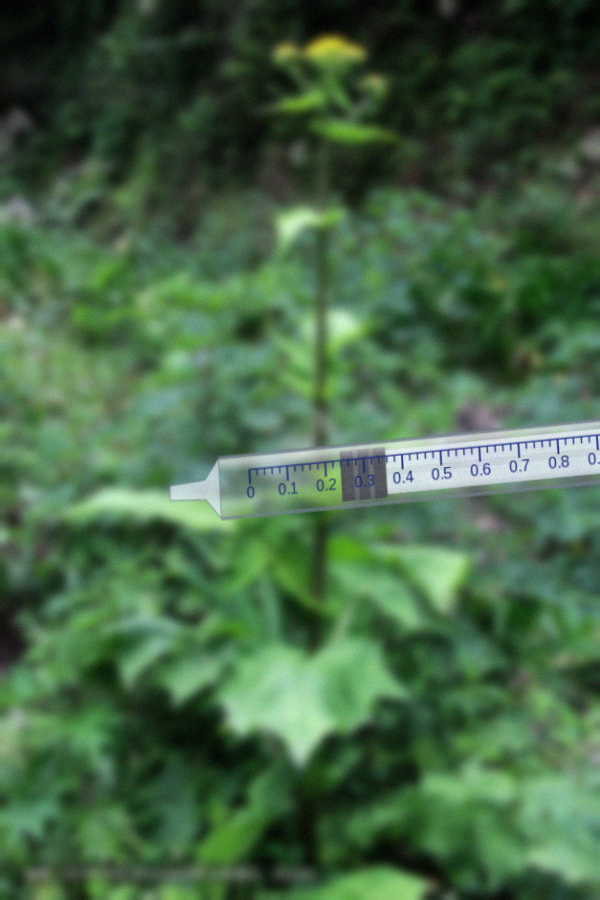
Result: 0.24 mL
